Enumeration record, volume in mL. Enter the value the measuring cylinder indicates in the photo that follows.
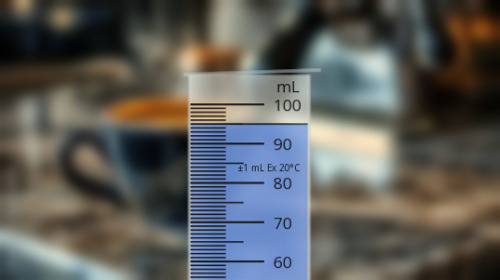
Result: 95 mL
